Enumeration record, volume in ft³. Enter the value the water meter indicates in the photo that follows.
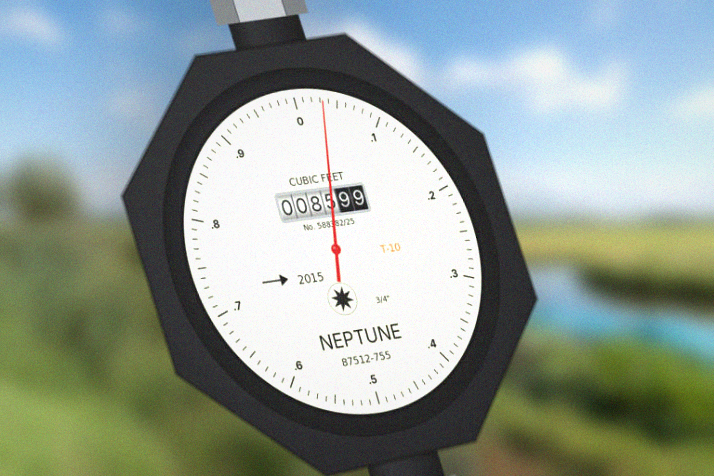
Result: 8599.03 ft³
